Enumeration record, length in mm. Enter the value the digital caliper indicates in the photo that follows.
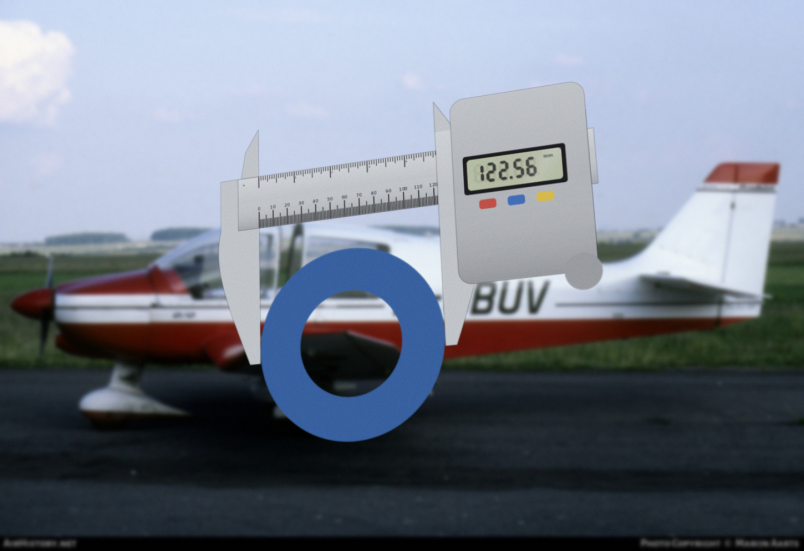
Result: 122.56 mm
